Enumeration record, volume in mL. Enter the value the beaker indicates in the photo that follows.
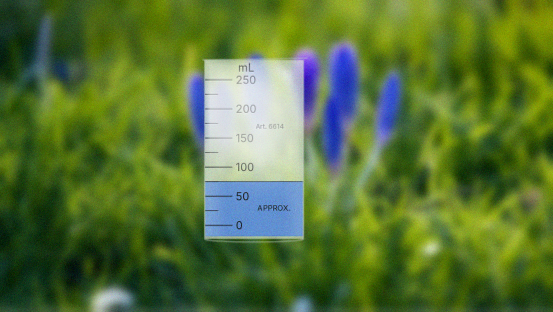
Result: 75 mL
